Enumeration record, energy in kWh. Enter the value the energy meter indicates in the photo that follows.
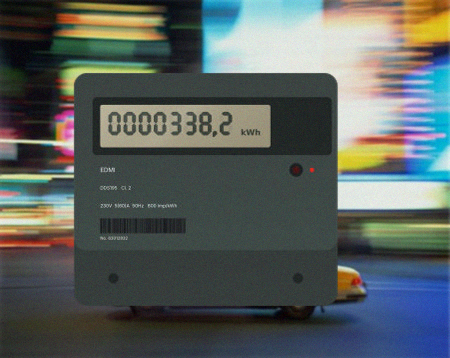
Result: 338.2 kWh
